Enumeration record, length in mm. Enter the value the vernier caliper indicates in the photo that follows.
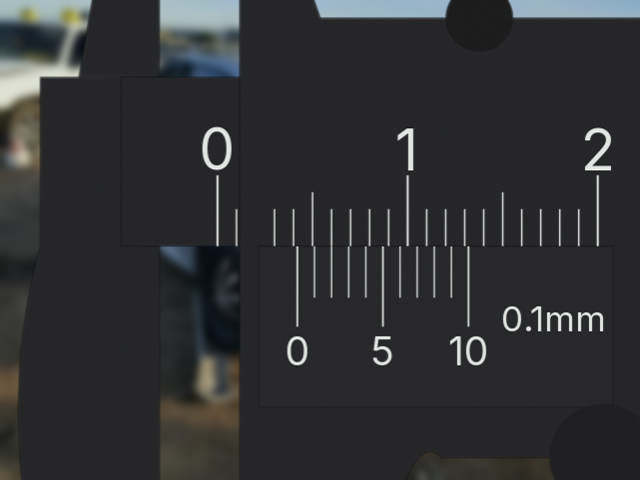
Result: 4.2 mm
